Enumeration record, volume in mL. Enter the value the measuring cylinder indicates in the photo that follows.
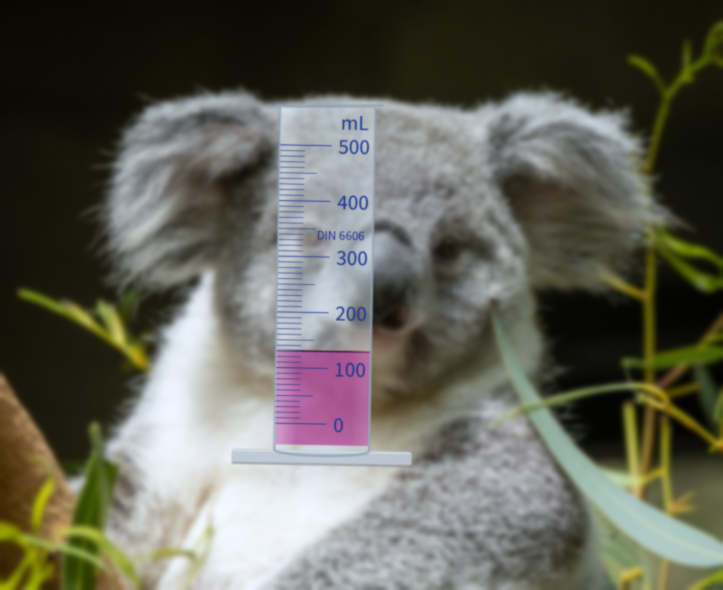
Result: 130 mL
